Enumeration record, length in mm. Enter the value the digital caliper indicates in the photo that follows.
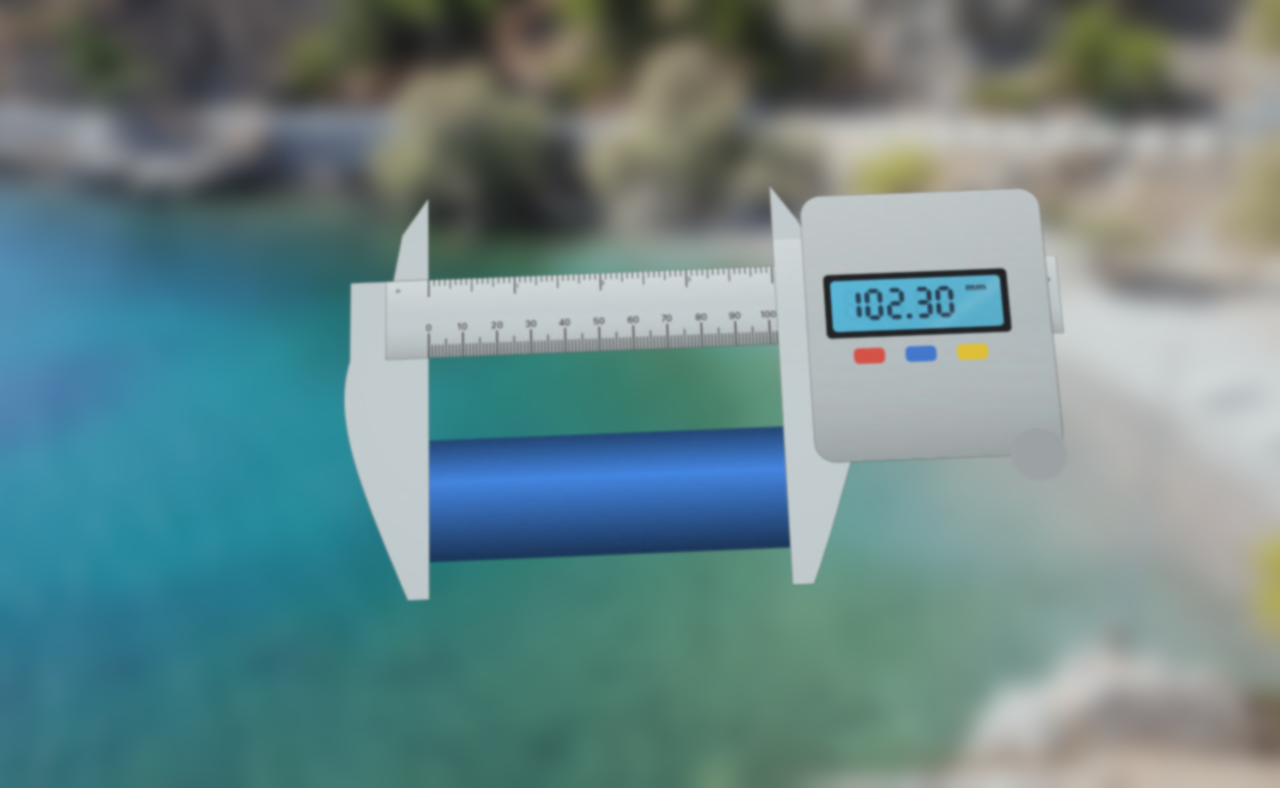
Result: 102.30 mm
